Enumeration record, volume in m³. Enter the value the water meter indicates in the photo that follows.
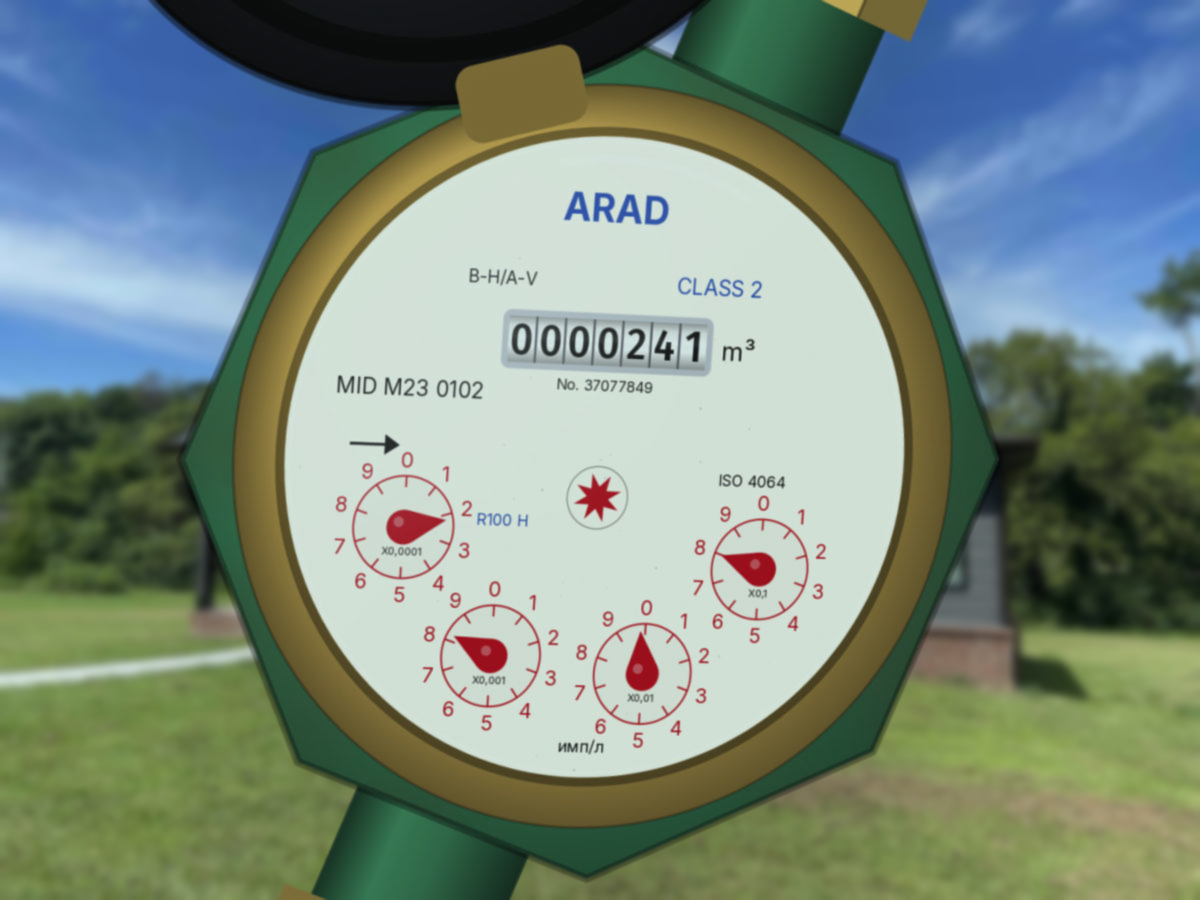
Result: 241.7982 m³
